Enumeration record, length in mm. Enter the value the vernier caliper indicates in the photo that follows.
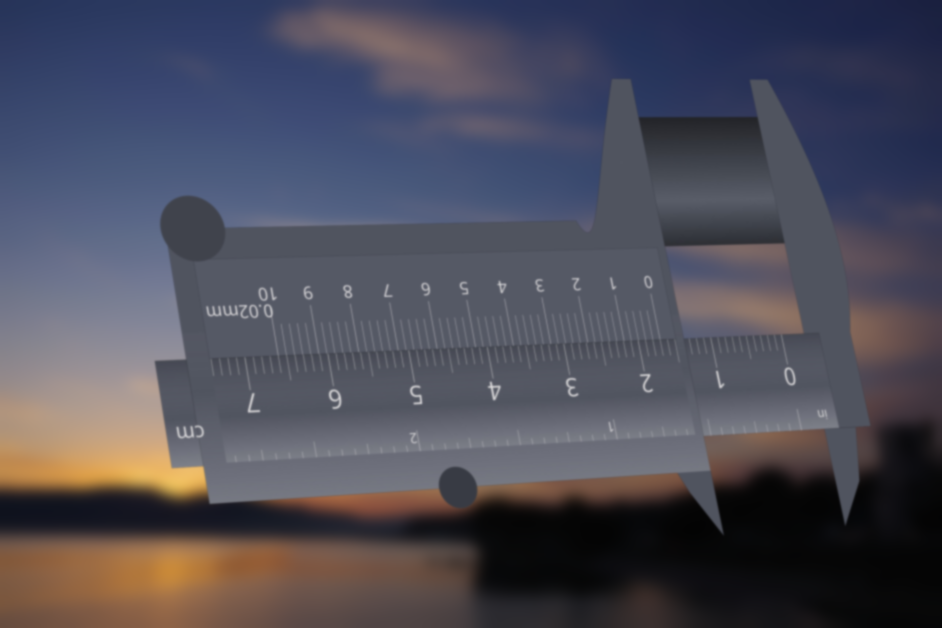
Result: 17.0 mm
